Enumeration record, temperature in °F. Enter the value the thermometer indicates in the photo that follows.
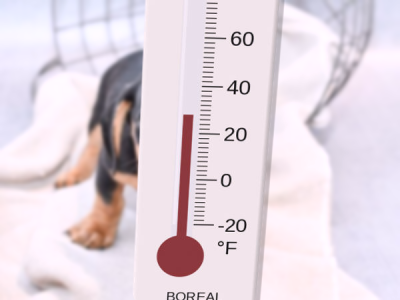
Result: 28 °F
